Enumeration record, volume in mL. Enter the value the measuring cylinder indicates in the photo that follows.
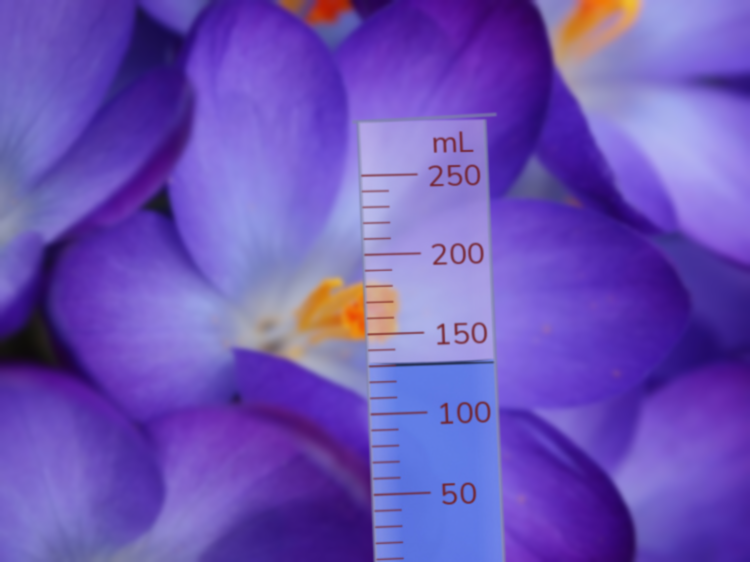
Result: 130 mL
